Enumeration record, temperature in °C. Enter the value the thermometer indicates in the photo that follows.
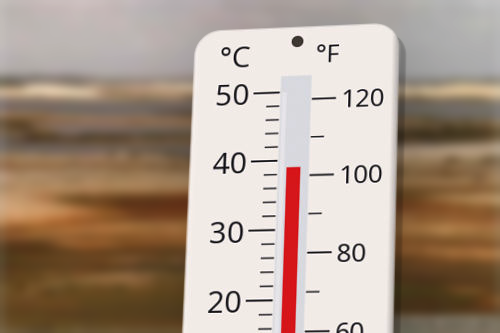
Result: 39 °C
